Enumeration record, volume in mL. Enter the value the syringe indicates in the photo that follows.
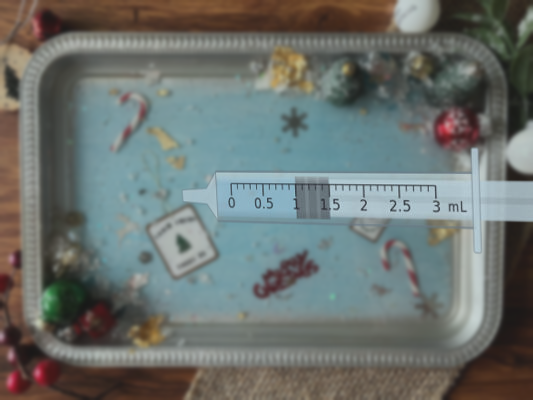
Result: 1 mL
